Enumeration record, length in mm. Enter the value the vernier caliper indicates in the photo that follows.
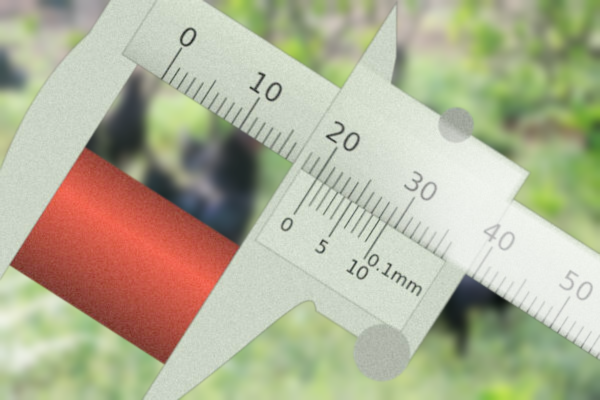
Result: 20.0 mm
